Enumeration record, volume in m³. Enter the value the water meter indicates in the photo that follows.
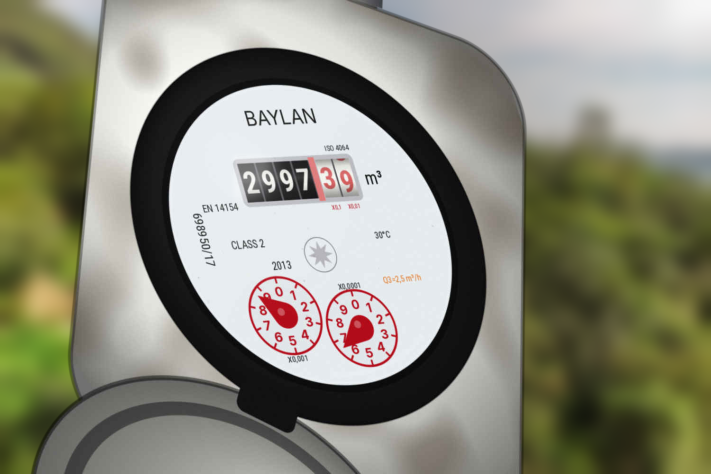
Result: 2997.3886 m³
